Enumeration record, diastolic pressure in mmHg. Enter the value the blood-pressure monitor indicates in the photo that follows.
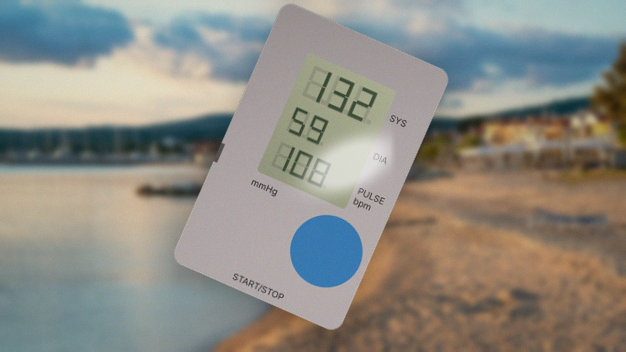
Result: 59 mmHg
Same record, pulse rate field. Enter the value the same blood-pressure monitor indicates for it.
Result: 108 bpm
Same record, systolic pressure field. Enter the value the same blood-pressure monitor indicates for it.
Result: 132 mmHg
